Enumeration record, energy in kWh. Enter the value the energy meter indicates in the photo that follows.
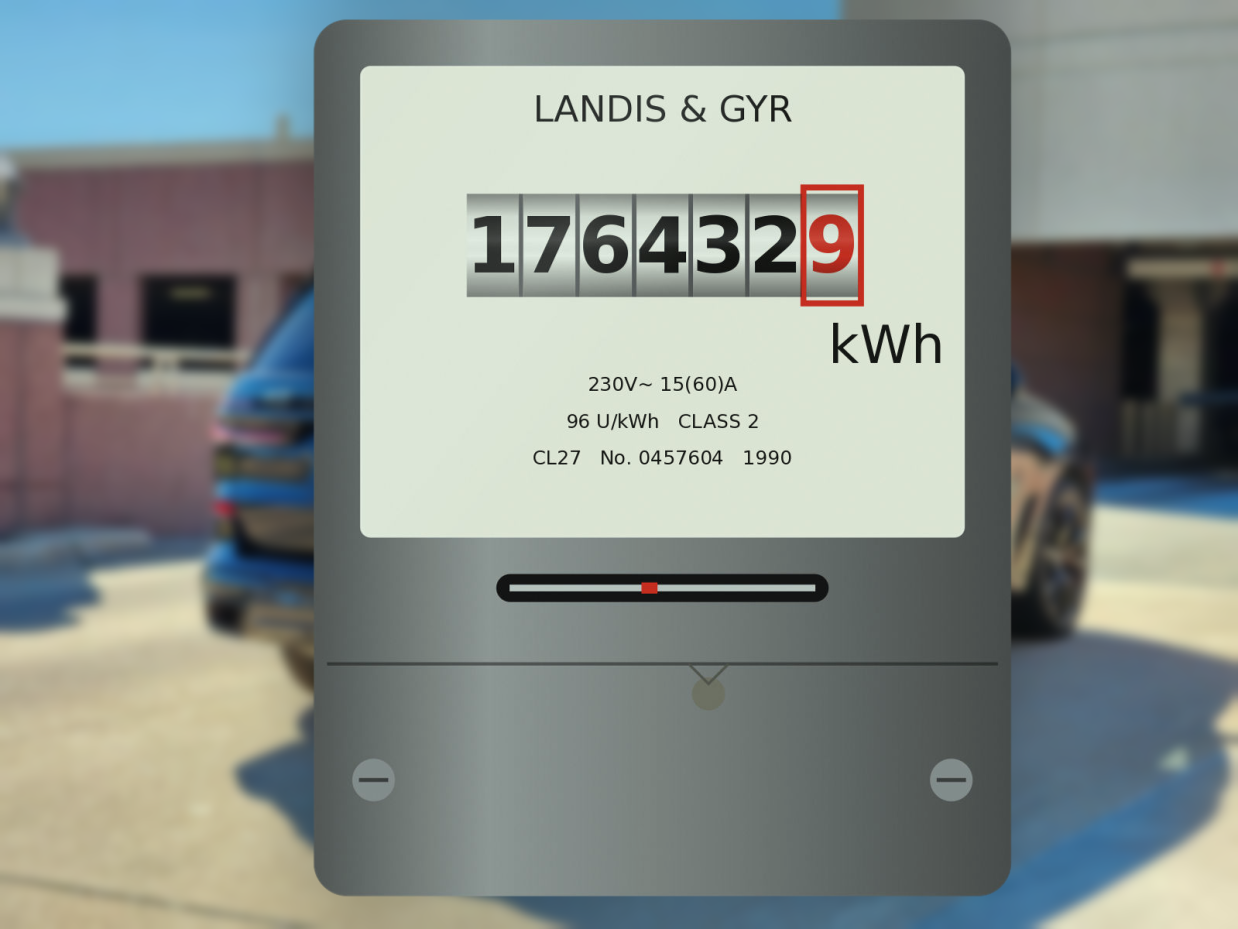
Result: 176432.9 kWh
